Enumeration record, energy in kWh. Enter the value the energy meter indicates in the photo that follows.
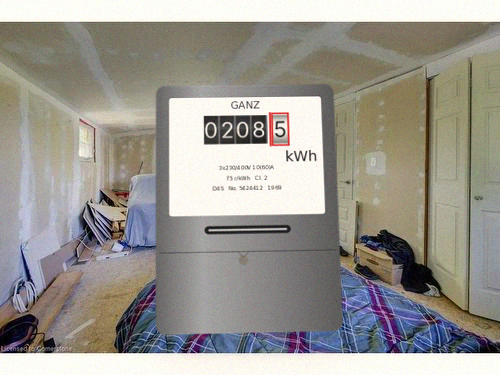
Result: 208.5 kWh
